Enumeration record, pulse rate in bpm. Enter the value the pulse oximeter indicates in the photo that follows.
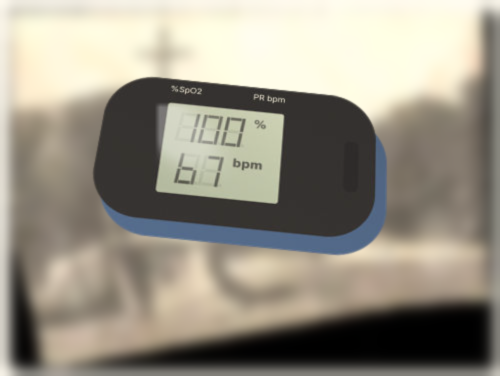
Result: 67 bpm
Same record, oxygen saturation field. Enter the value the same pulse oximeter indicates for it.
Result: 100 %
